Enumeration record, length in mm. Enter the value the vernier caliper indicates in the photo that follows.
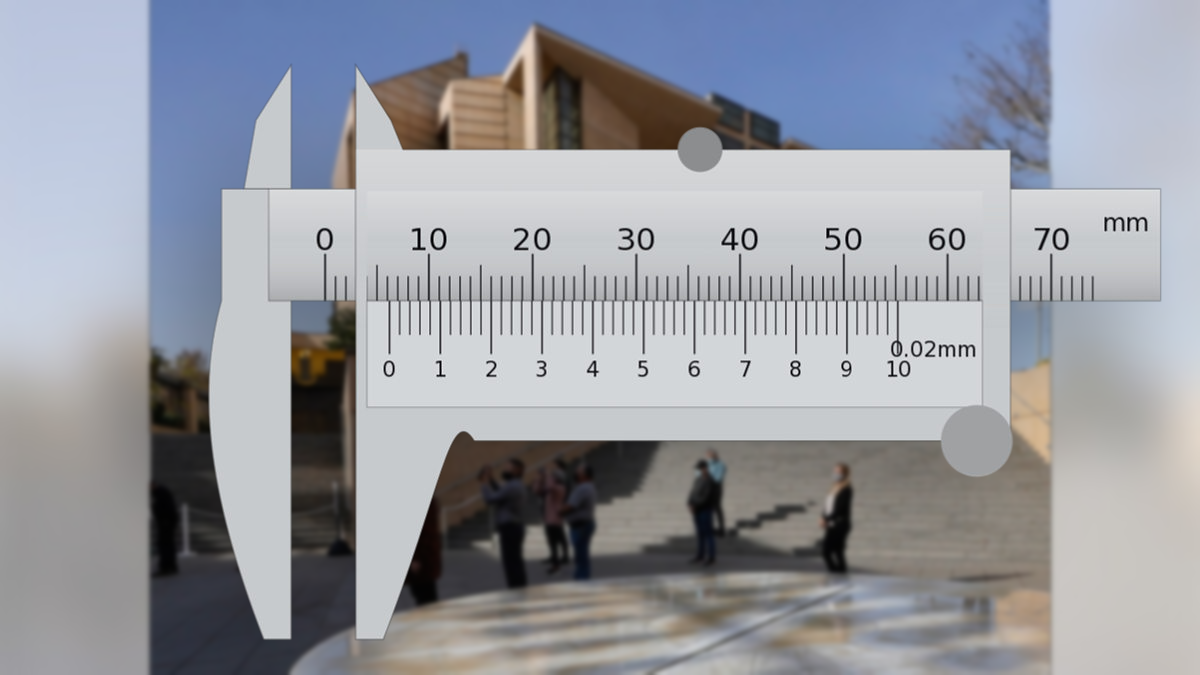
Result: 6.2 mm
